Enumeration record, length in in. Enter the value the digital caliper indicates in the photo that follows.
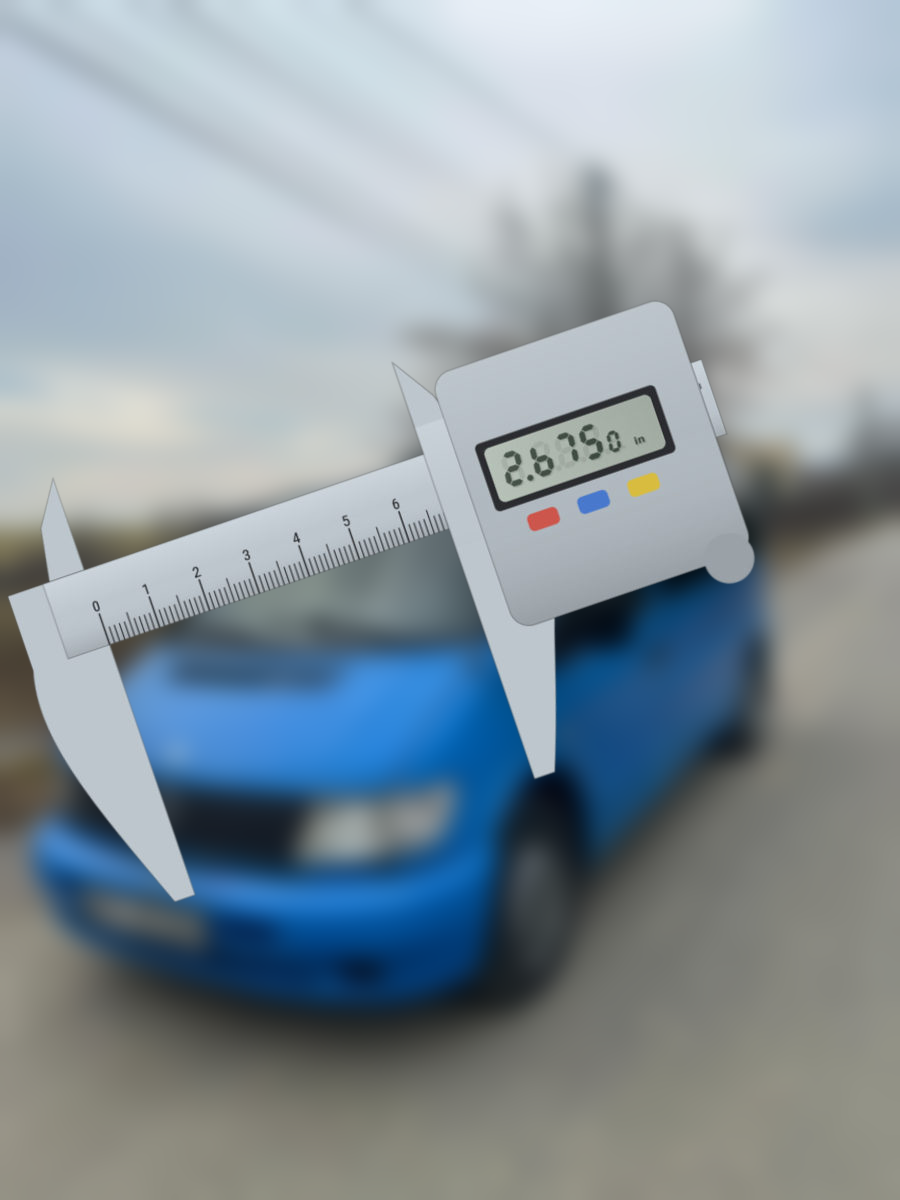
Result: 2.6750 in
